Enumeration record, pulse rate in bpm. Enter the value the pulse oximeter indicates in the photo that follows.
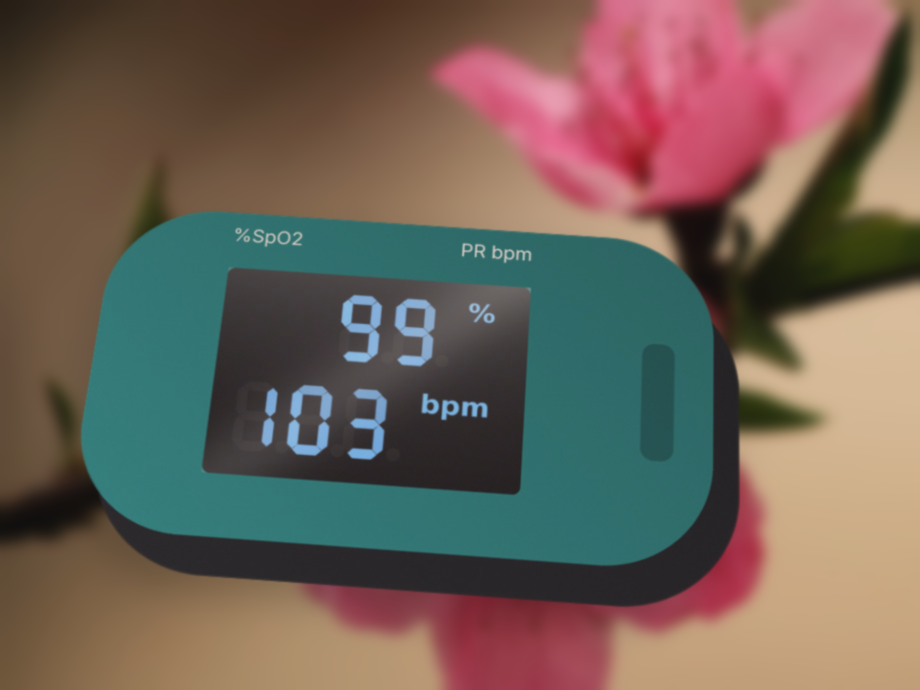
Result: 103 bpm
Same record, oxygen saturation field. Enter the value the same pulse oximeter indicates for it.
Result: 99 %
